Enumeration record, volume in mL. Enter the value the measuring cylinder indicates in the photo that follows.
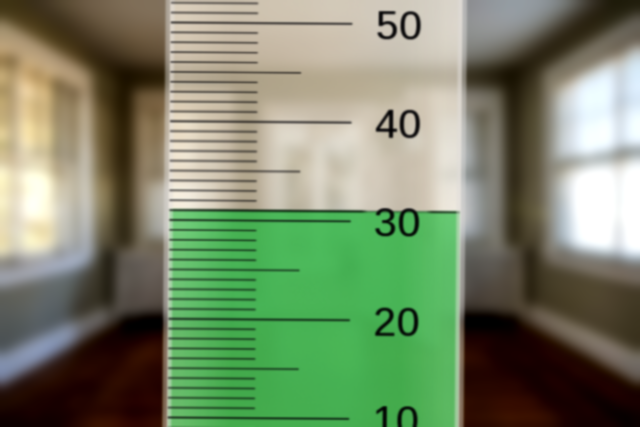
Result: 31 mL
